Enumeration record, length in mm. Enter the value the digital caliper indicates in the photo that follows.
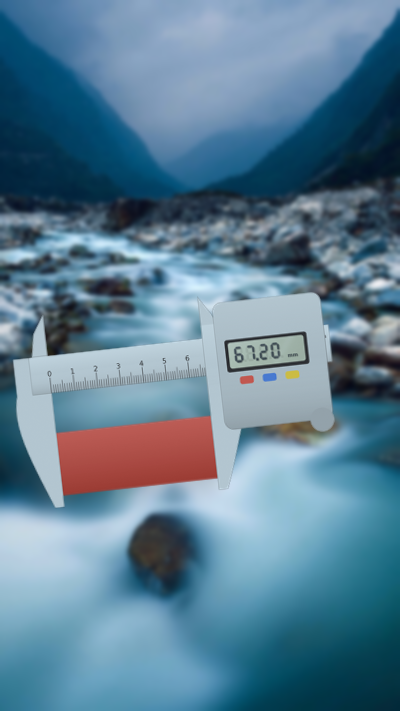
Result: 67.20 mm
